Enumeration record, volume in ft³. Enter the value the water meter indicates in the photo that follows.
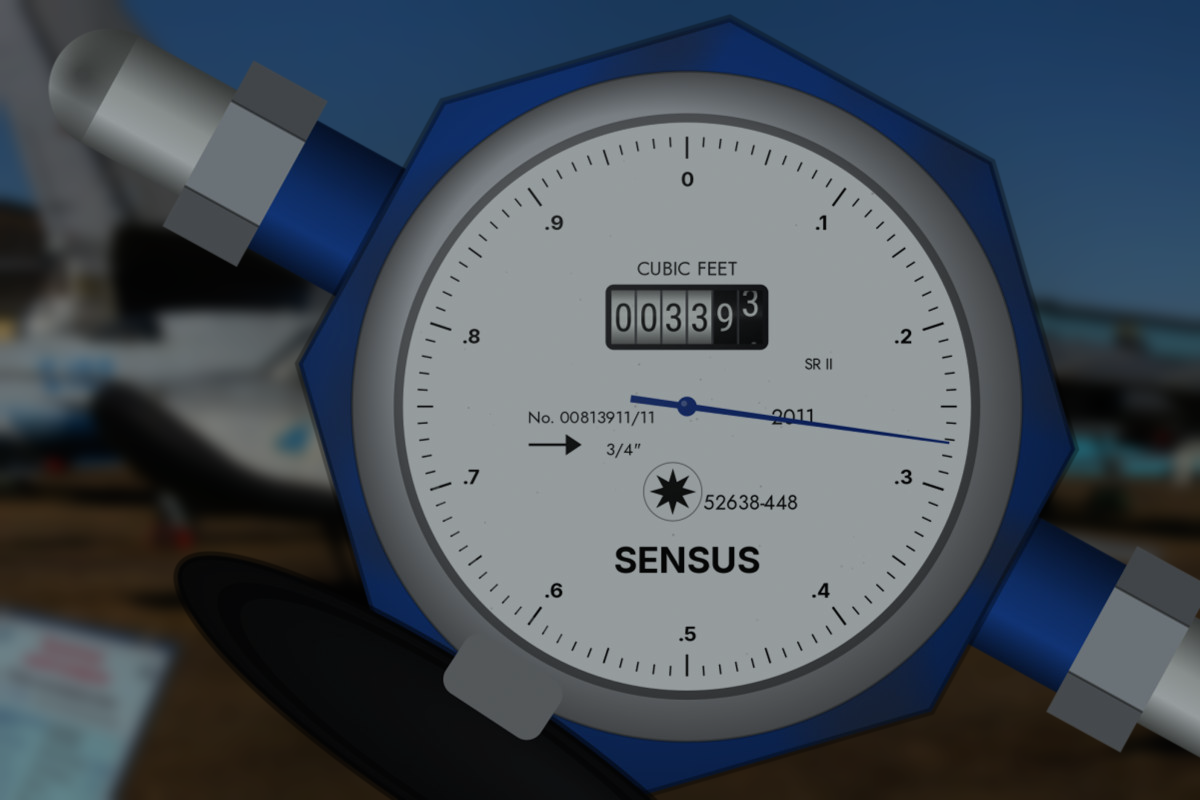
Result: 3393.27 ft³
